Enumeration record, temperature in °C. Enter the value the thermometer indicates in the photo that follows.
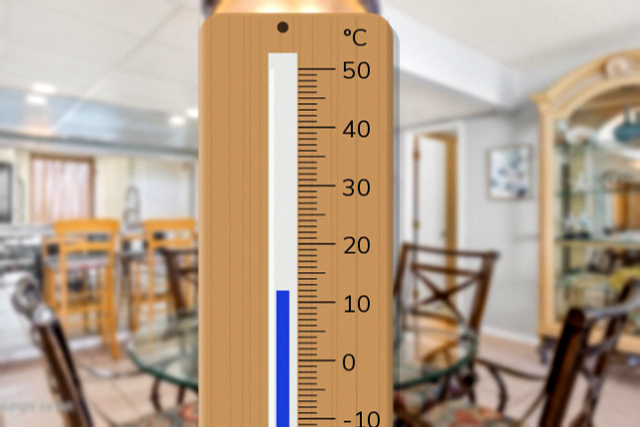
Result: 12 °C
